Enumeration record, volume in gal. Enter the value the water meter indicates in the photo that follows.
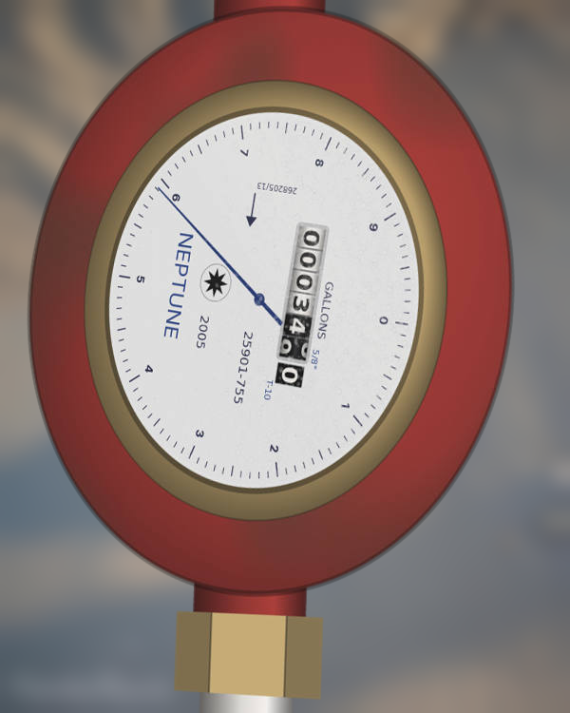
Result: 3485.9 gal
